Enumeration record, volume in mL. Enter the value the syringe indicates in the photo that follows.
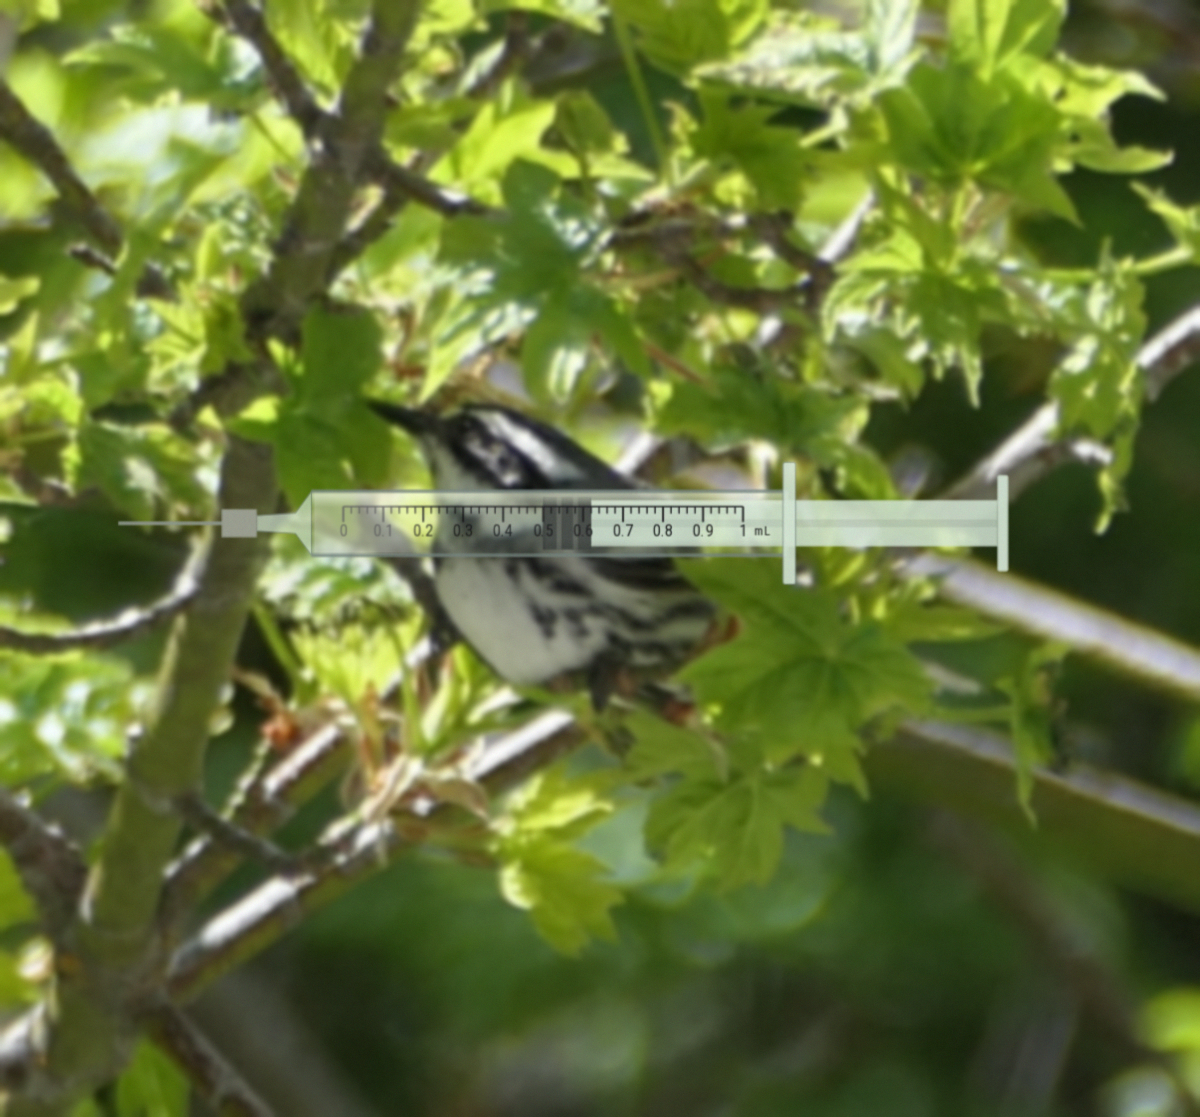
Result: 0.5 mL
